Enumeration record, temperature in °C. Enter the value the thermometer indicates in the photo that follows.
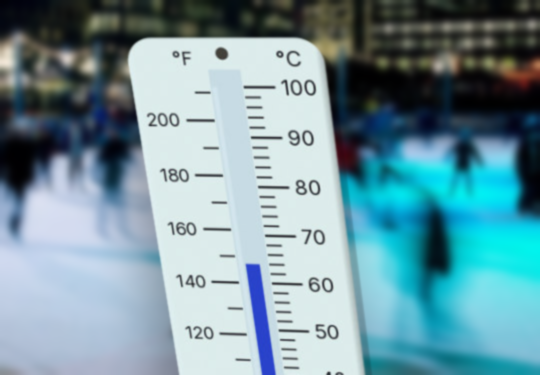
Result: 64 °C
